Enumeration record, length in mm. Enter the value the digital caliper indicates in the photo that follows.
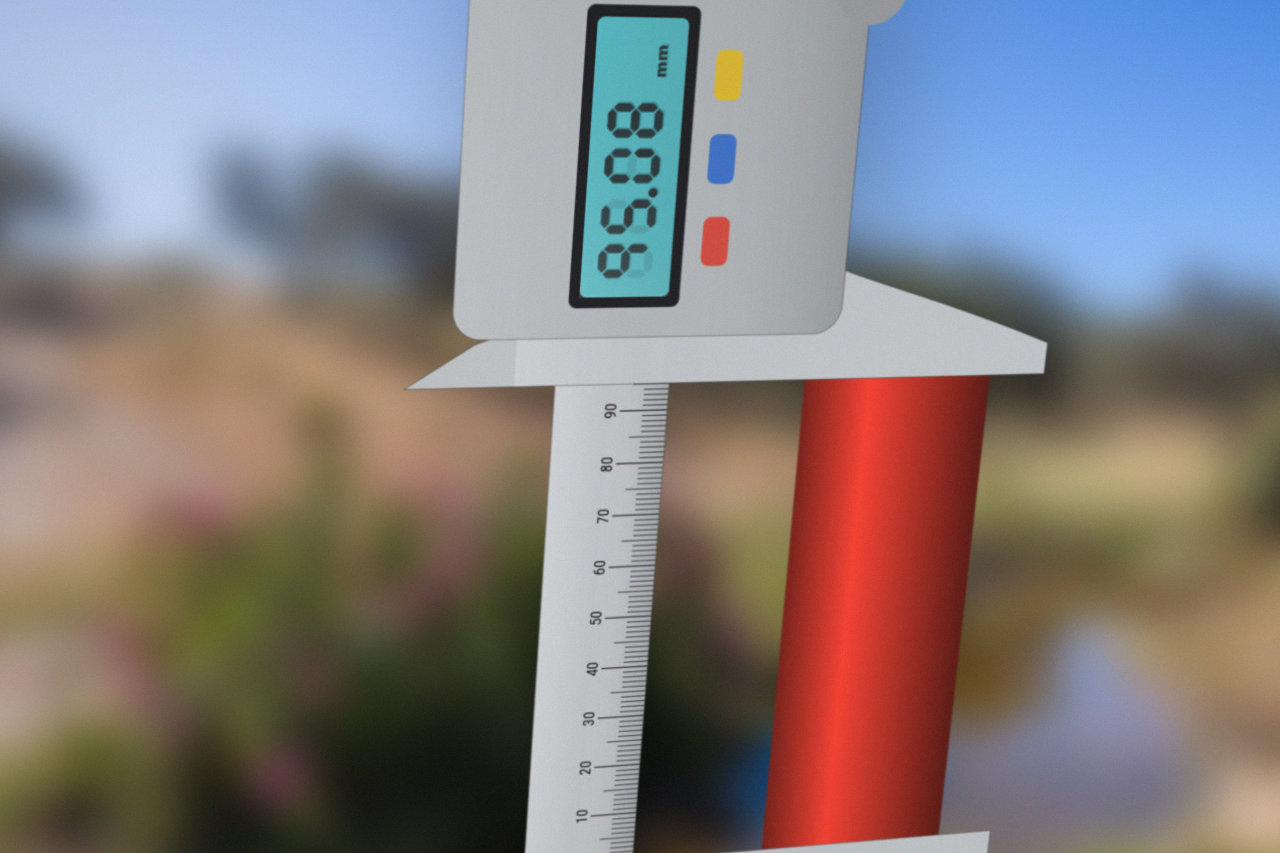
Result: 95.08 mm
